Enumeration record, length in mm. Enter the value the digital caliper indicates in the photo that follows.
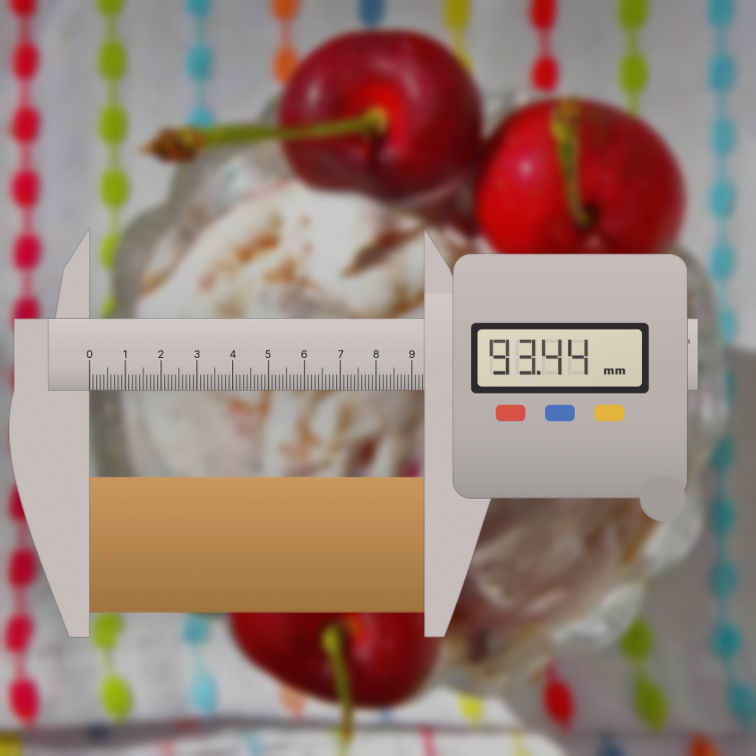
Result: 93.44 mm
